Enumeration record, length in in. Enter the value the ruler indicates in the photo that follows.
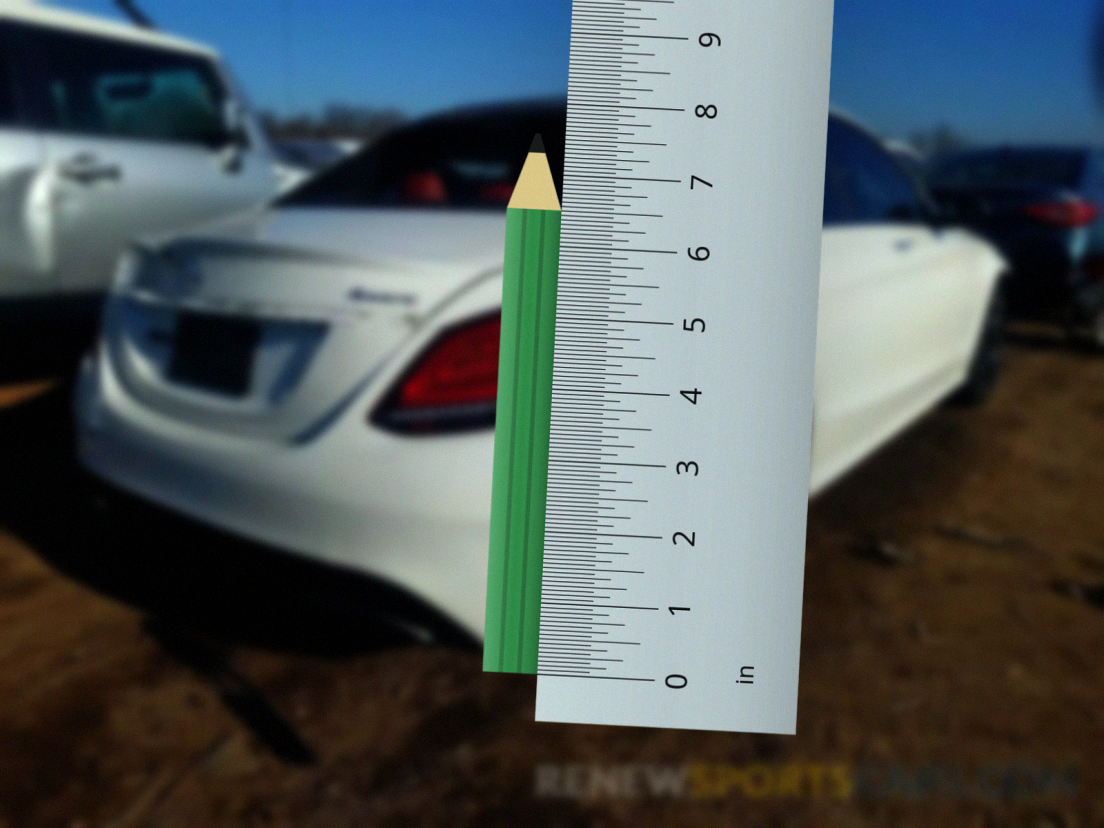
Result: 7.5625 in
